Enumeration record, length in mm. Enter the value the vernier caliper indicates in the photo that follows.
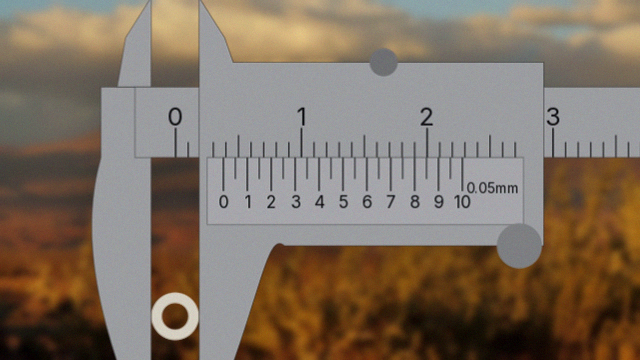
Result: 3.8 mm
